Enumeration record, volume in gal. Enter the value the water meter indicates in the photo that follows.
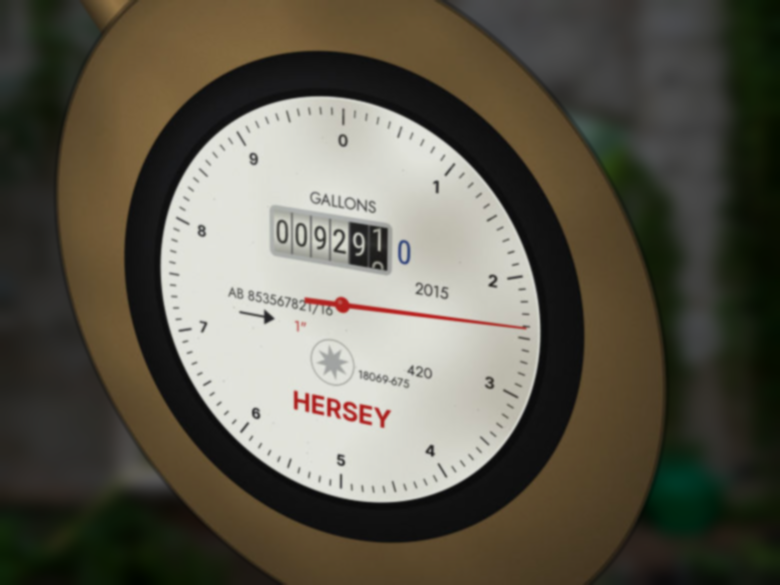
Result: 92912.4 gal
